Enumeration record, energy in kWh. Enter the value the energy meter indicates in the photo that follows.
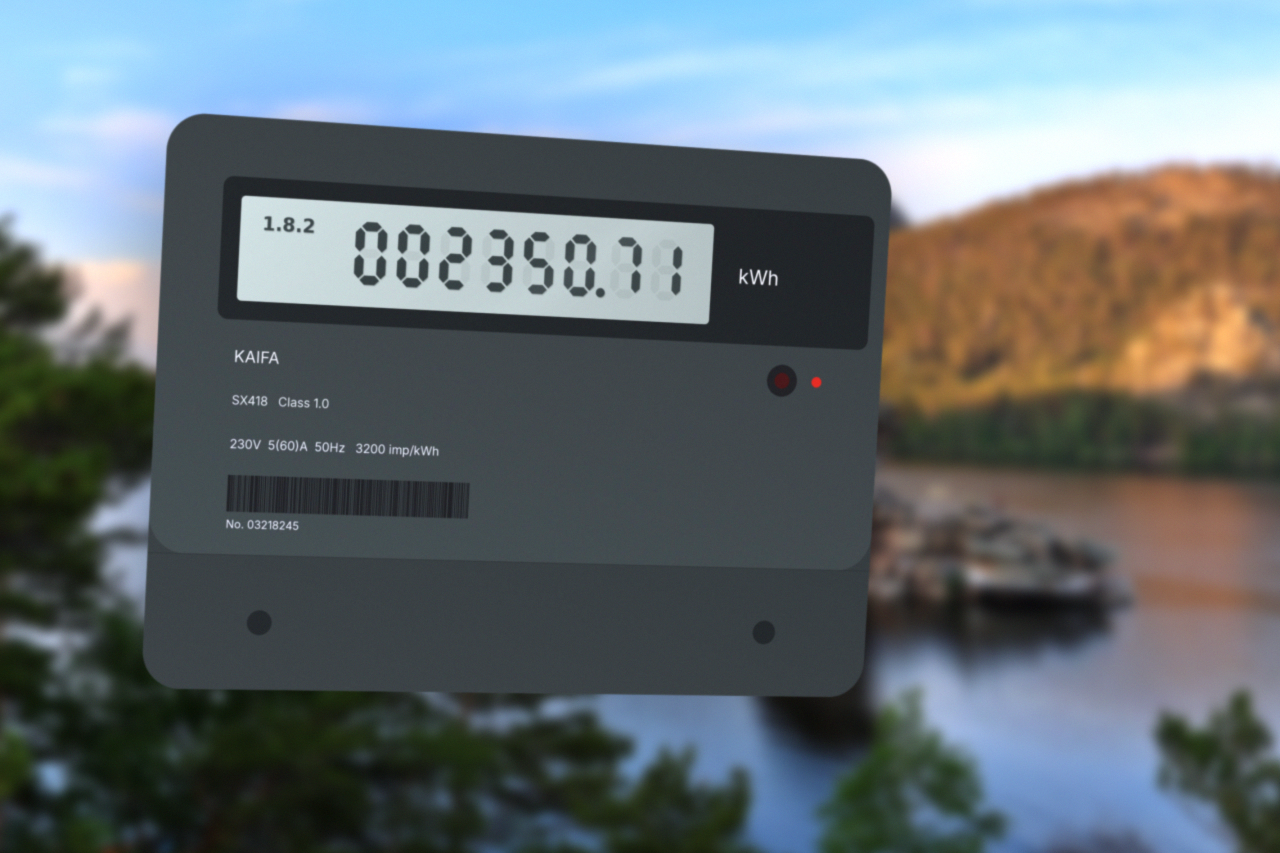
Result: 2350.71 kWh
